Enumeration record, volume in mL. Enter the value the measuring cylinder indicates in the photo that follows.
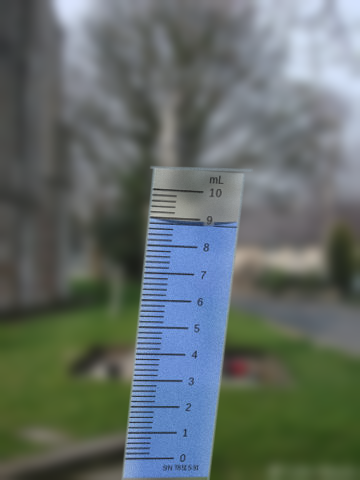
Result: 8.8 mL
